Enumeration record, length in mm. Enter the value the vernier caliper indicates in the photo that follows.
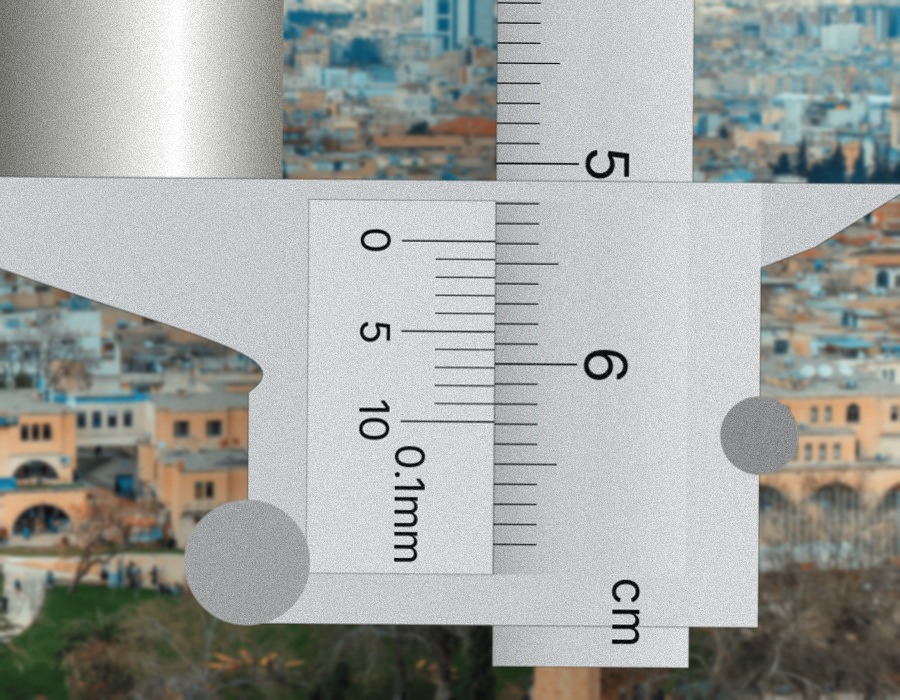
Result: 53.9 mm
